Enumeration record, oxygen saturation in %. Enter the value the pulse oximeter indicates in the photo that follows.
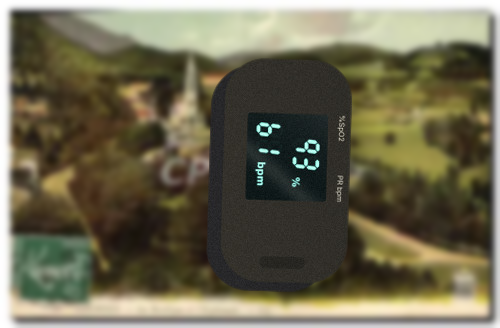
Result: 93 %
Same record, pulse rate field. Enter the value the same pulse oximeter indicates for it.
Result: 61 bpm
